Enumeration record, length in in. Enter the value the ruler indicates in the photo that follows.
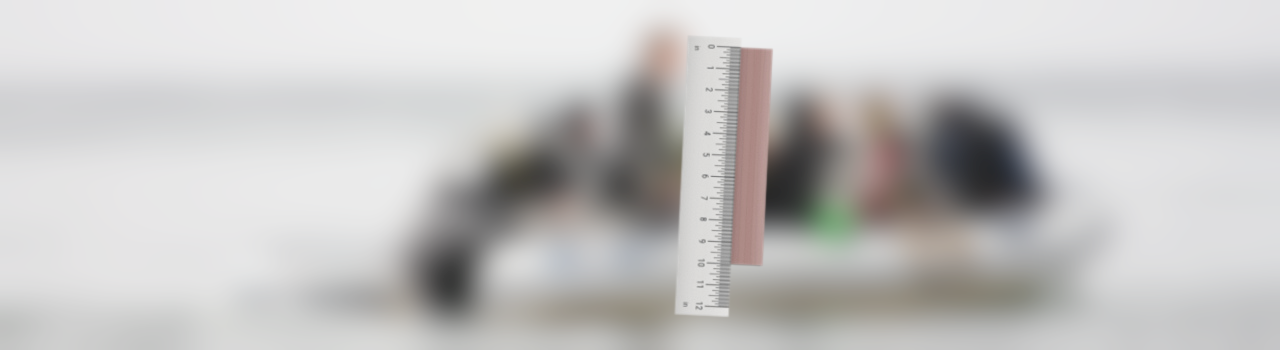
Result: 10 in
